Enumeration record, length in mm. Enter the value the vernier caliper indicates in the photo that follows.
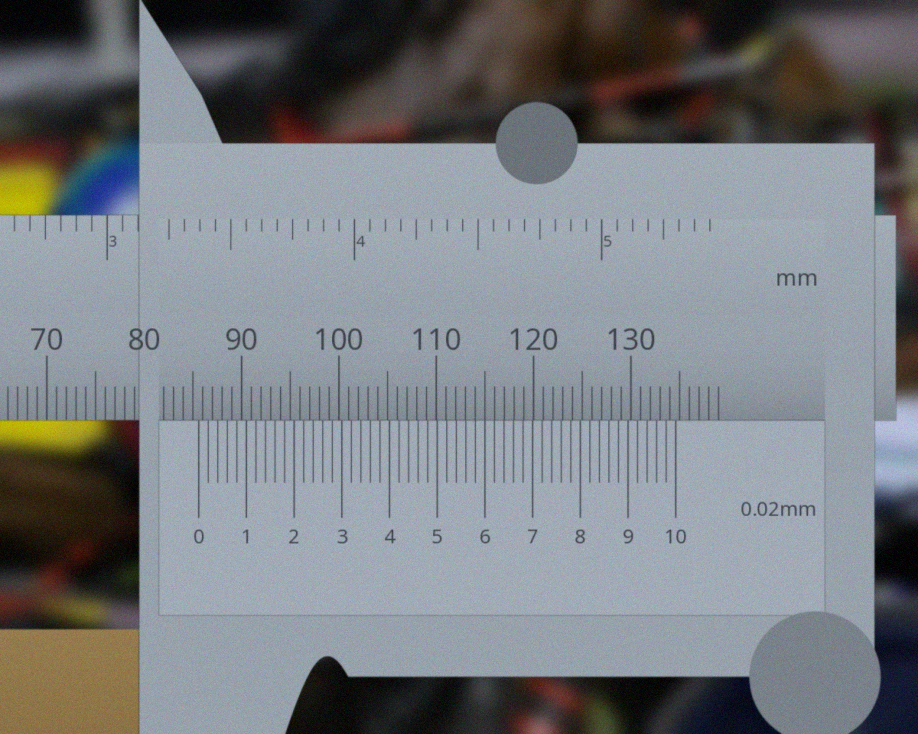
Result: 85.6 mm
